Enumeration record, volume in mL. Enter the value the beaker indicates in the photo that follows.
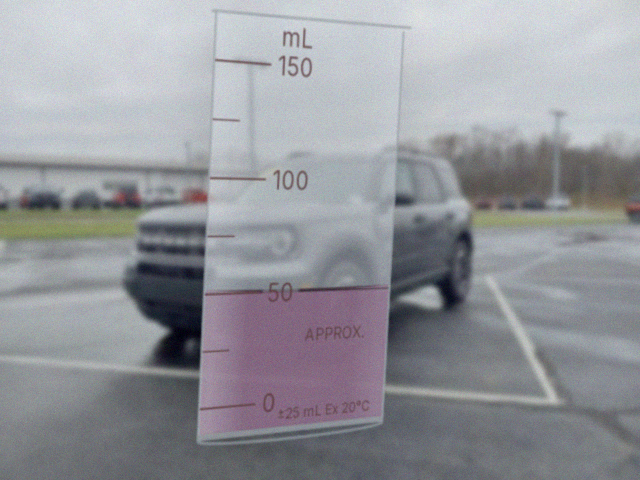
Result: 50 mL
